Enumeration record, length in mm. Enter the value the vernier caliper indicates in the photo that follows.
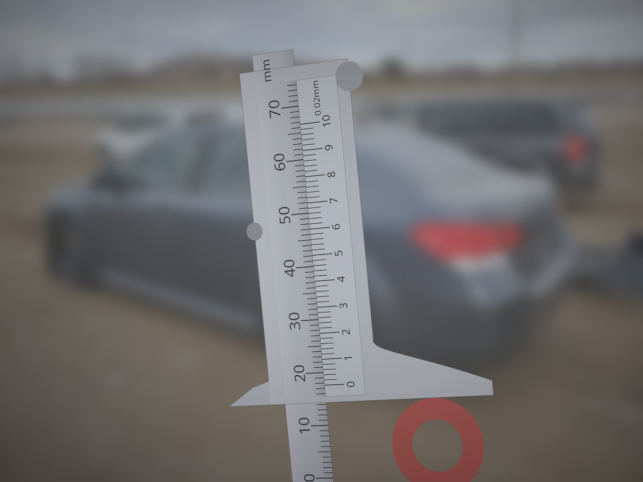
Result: 17.6 mm
